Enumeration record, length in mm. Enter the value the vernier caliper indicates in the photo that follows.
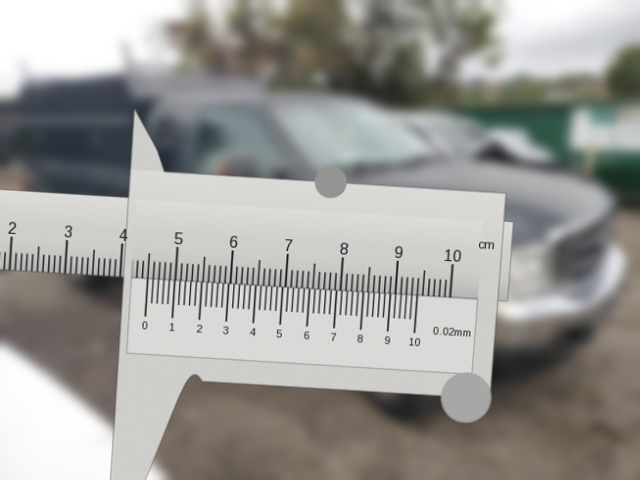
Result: 45.0 mm
